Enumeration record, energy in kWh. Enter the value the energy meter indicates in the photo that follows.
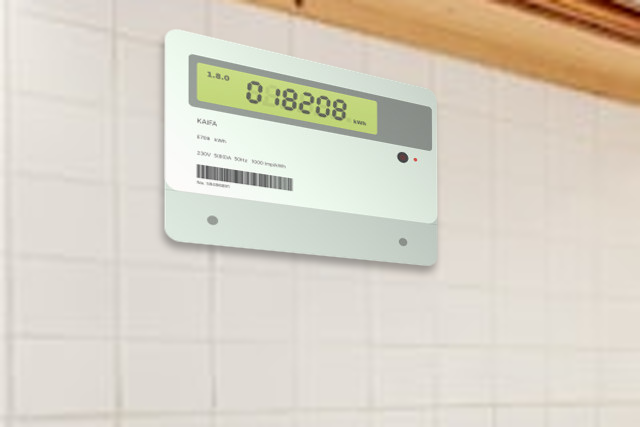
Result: 18208 kWh
